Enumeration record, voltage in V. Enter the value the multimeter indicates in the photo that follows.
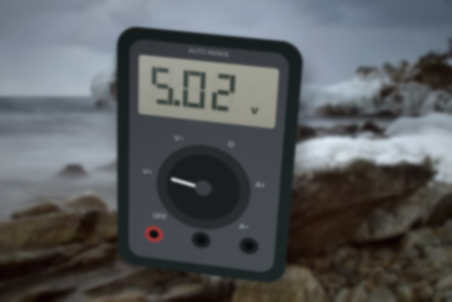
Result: 5.02 V
